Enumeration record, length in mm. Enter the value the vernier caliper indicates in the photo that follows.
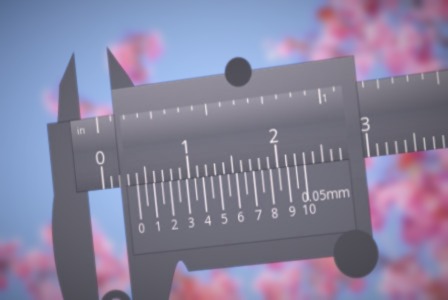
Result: 4.0 mm
